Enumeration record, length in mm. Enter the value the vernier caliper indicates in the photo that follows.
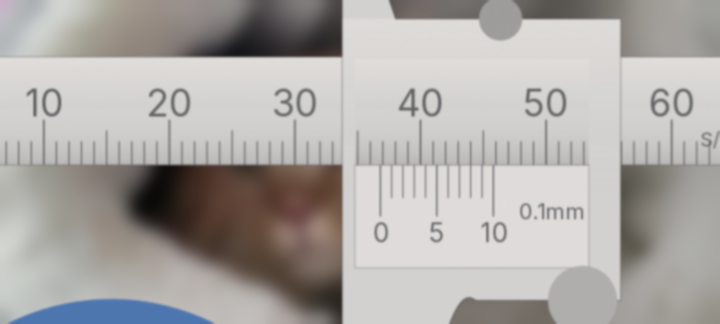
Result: 36.8 mm
